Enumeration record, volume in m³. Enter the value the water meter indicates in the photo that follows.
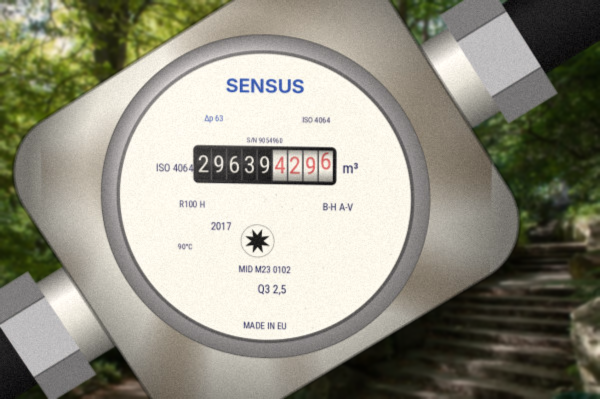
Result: 29639.4296 m³
